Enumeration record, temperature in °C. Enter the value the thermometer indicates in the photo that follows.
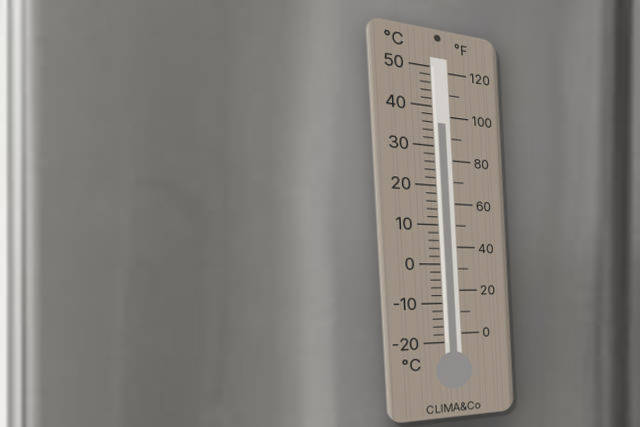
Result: 36 °C
